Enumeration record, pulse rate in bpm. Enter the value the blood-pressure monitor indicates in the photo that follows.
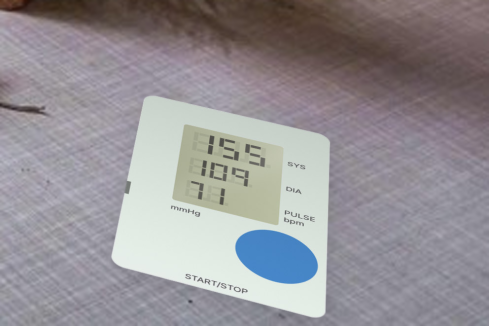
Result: 71 bpm
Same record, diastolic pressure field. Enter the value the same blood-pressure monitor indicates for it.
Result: 109 mmHg
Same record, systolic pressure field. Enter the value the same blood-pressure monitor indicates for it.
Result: 155 mmHg
